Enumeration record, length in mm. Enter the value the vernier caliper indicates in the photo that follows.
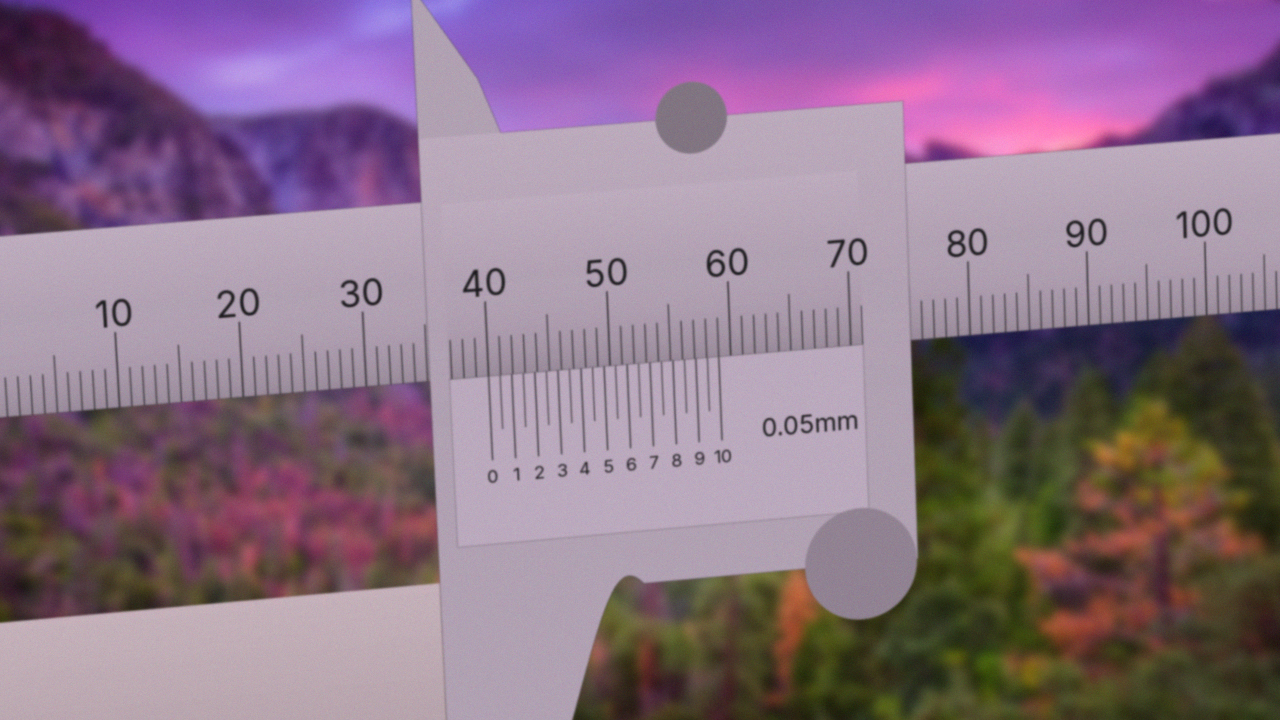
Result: 40.0 mm
